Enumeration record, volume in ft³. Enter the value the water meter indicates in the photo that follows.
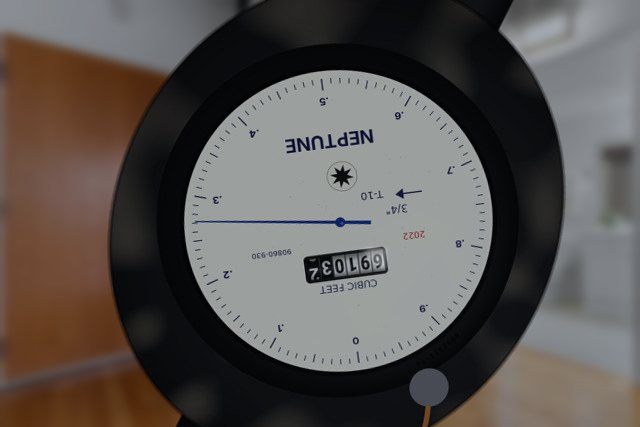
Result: 691032.27 ft³
